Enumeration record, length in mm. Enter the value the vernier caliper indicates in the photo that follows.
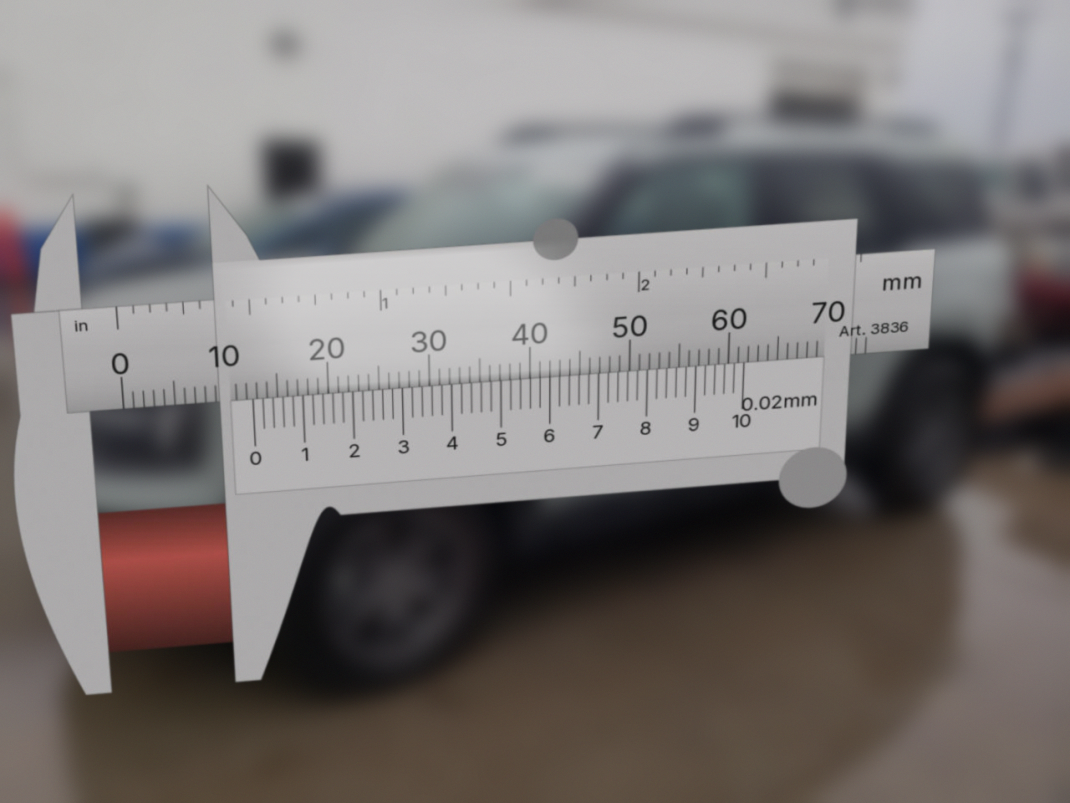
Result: 12.6 mm
